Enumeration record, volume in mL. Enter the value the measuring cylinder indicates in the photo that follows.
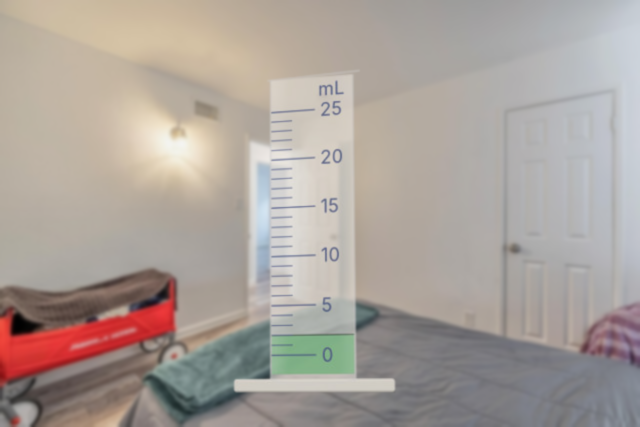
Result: 2 mL
